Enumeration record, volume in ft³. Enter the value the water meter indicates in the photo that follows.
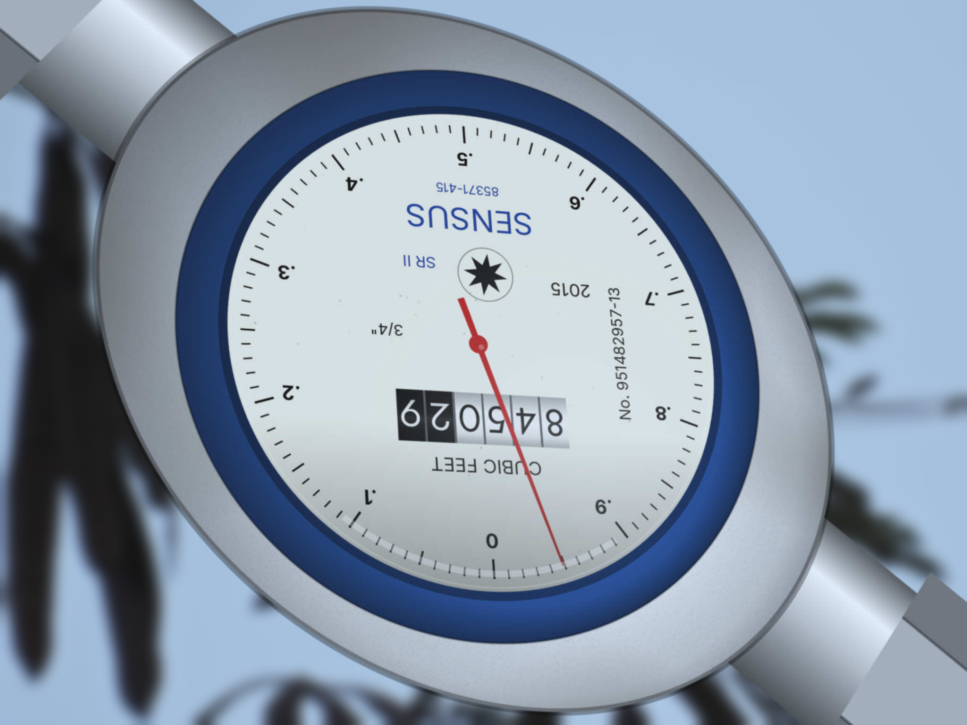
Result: 845028.95 ft³
